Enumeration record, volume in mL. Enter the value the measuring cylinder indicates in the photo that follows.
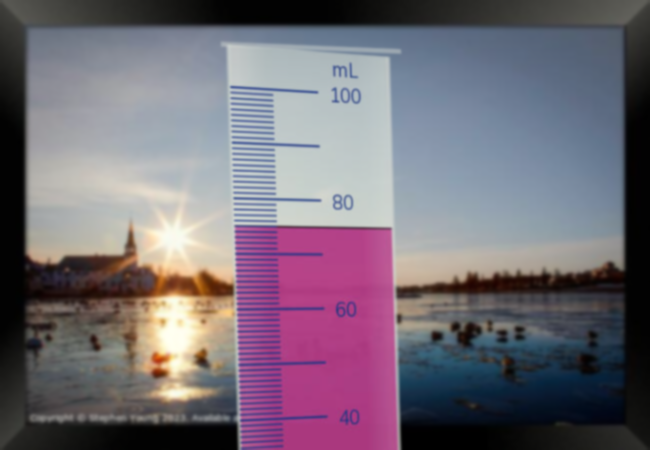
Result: 75 mL
